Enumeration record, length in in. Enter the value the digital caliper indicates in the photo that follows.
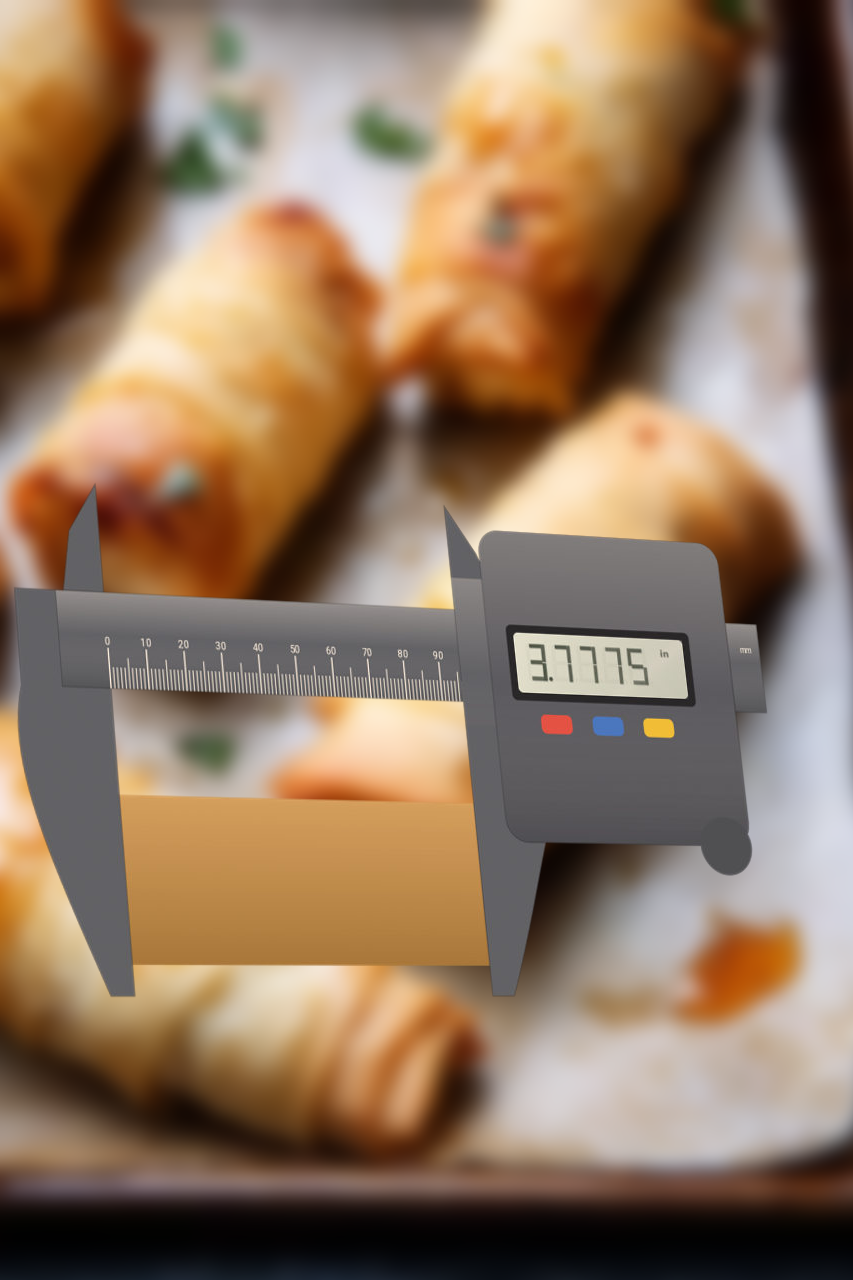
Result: 3.7775 in
